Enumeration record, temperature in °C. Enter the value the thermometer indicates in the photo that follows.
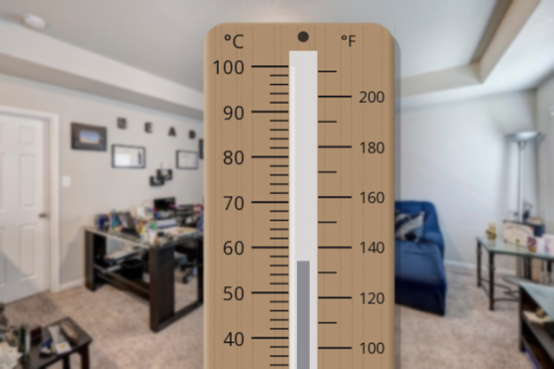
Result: 57 °C
